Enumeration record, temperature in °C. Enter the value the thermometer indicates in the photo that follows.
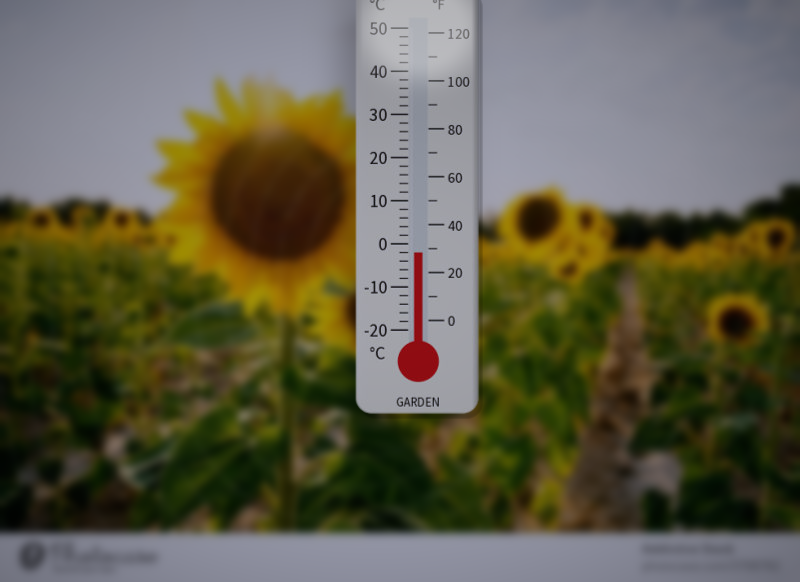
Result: -2 °C
